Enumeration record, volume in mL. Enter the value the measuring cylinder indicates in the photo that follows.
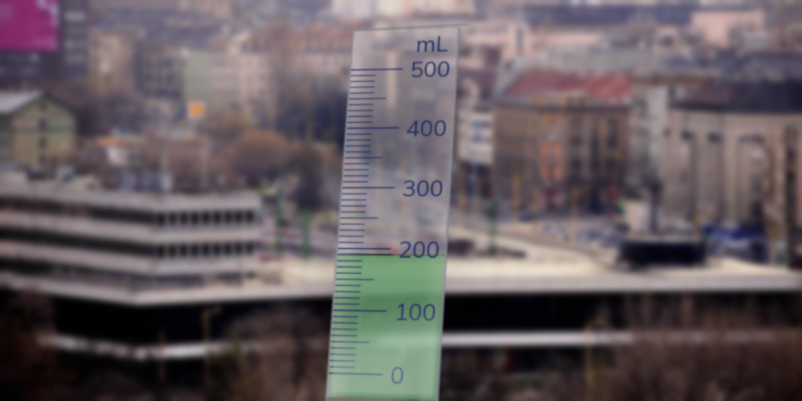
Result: 190 mL
